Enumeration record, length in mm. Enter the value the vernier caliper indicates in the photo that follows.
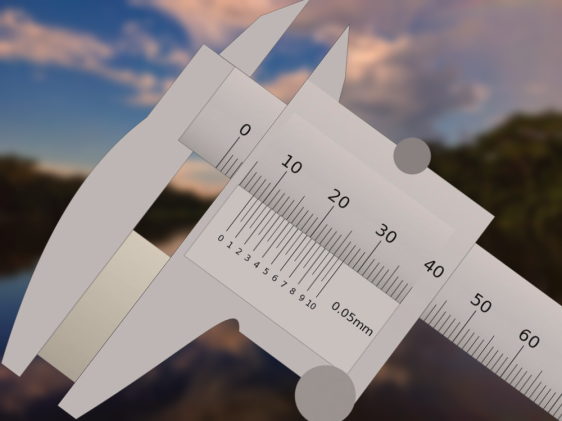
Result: 8.0 mm
